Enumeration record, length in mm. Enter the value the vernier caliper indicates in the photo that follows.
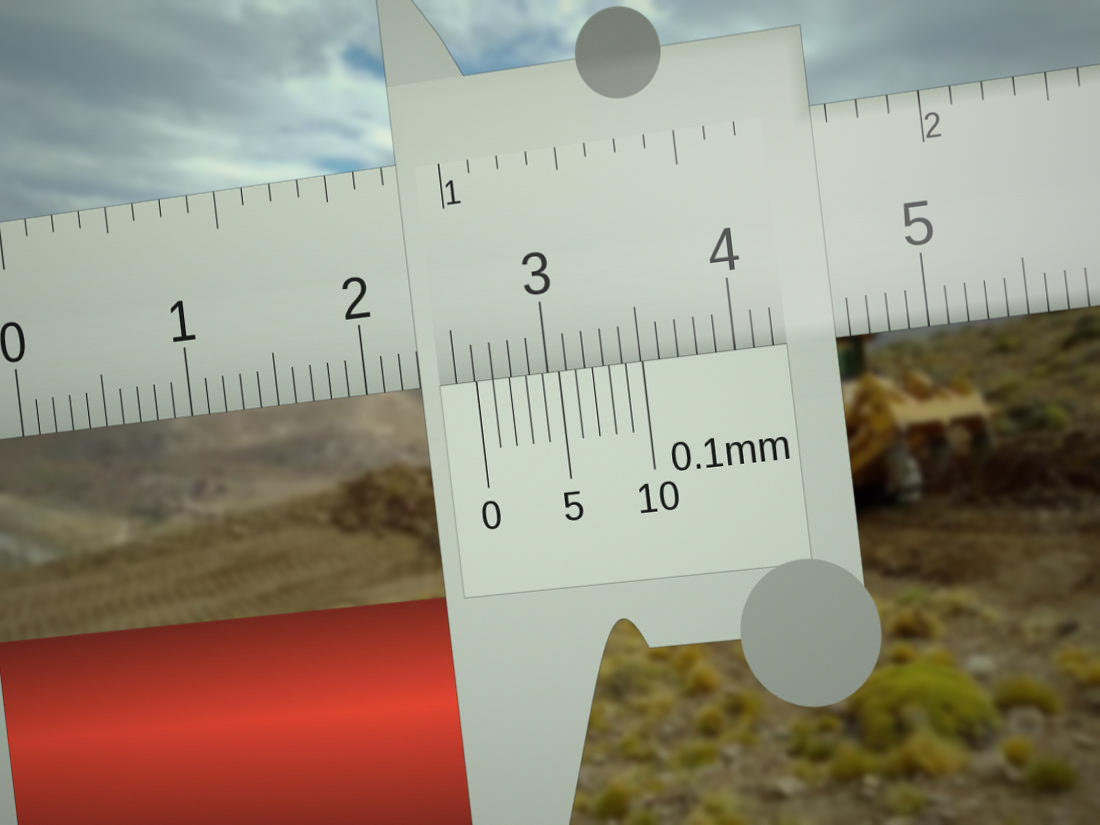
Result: 26.1 mm
